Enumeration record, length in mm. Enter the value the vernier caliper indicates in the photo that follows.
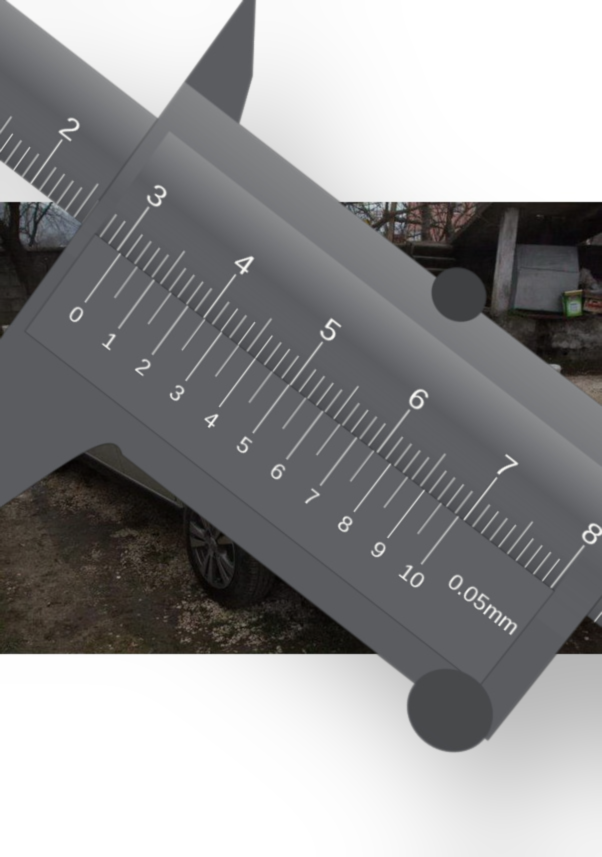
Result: 30.4 mm
